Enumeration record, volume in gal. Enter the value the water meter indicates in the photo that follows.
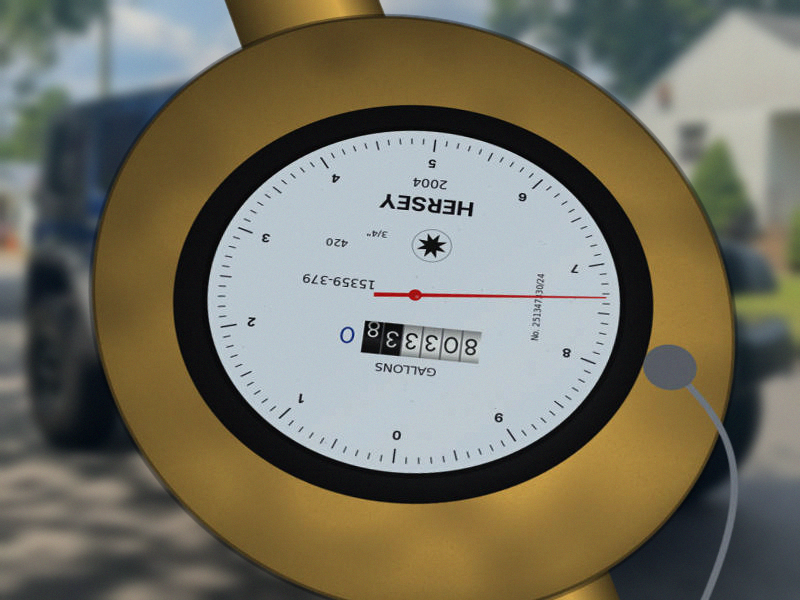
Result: 8033377.3 gal
